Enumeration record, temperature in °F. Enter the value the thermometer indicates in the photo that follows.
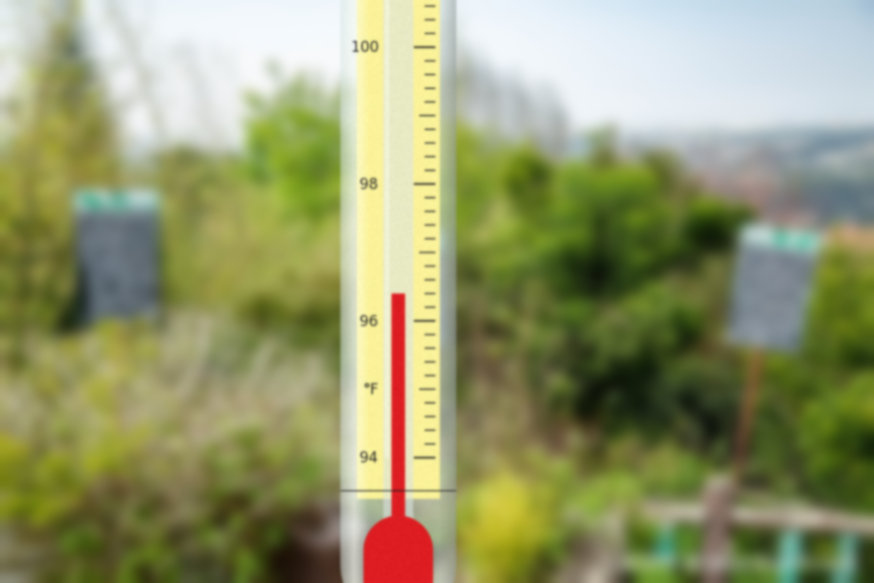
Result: 96.4 °F
